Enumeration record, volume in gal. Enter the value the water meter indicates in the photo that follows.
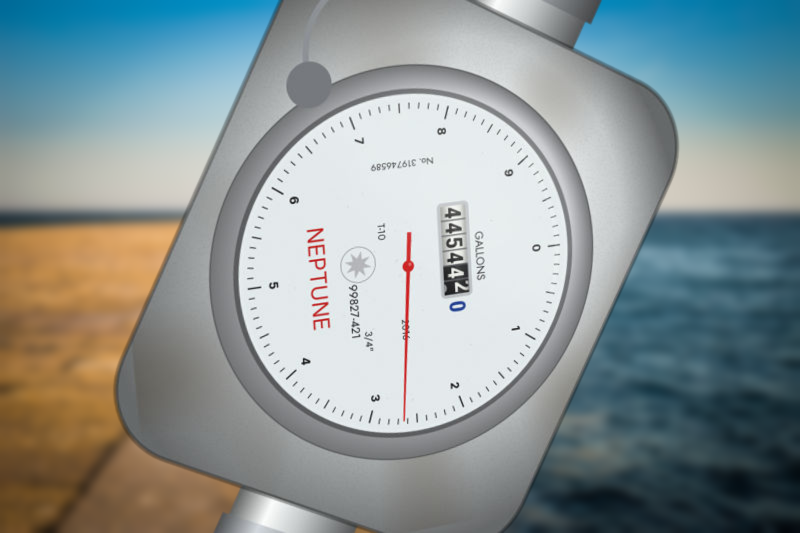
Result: 4454422.6 gal
